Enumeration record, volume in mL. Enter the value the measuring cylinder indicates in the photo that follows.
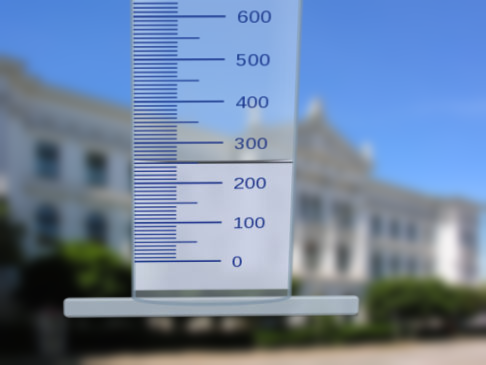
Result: 250 mL
